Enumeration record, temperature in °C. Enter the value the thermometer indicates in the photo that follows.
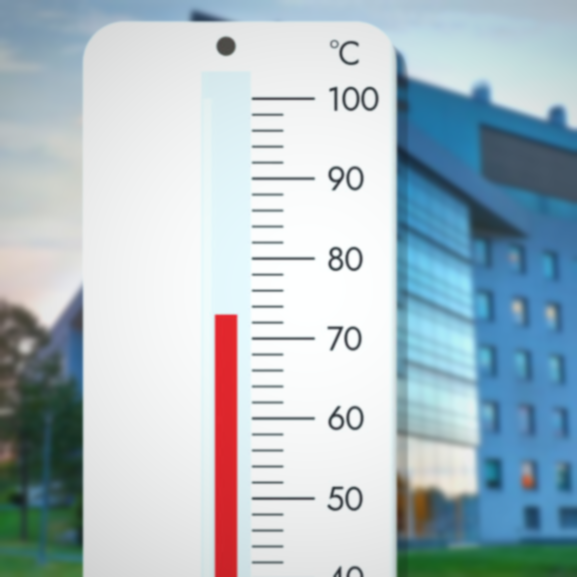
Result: 73 °C
